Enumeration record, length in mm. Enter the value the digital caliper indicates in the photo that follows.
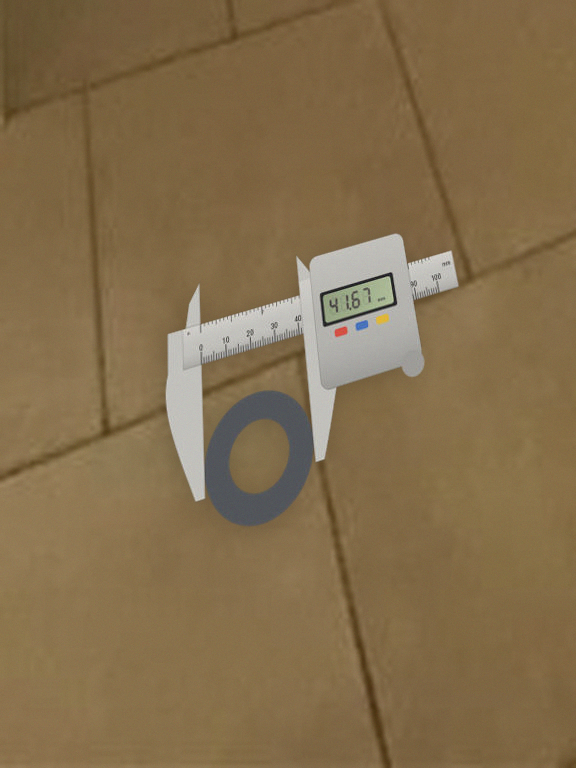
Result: 41.67 mm
